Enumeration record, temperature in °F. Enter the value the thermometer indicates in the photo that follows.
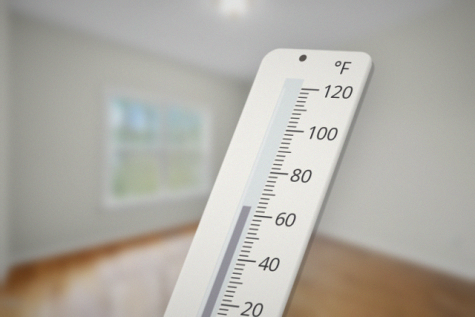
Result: 64 °F
